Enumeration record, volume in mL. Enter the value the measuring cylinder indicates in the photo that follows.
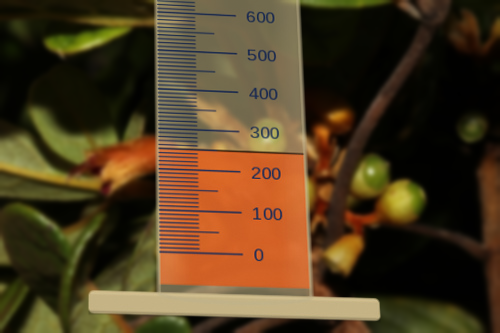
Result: 250 mL
